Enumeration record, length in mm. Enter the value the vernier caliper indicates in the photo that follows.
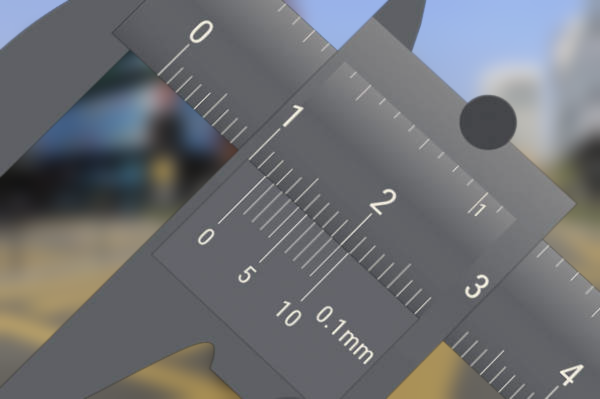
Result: 11.9 mm
